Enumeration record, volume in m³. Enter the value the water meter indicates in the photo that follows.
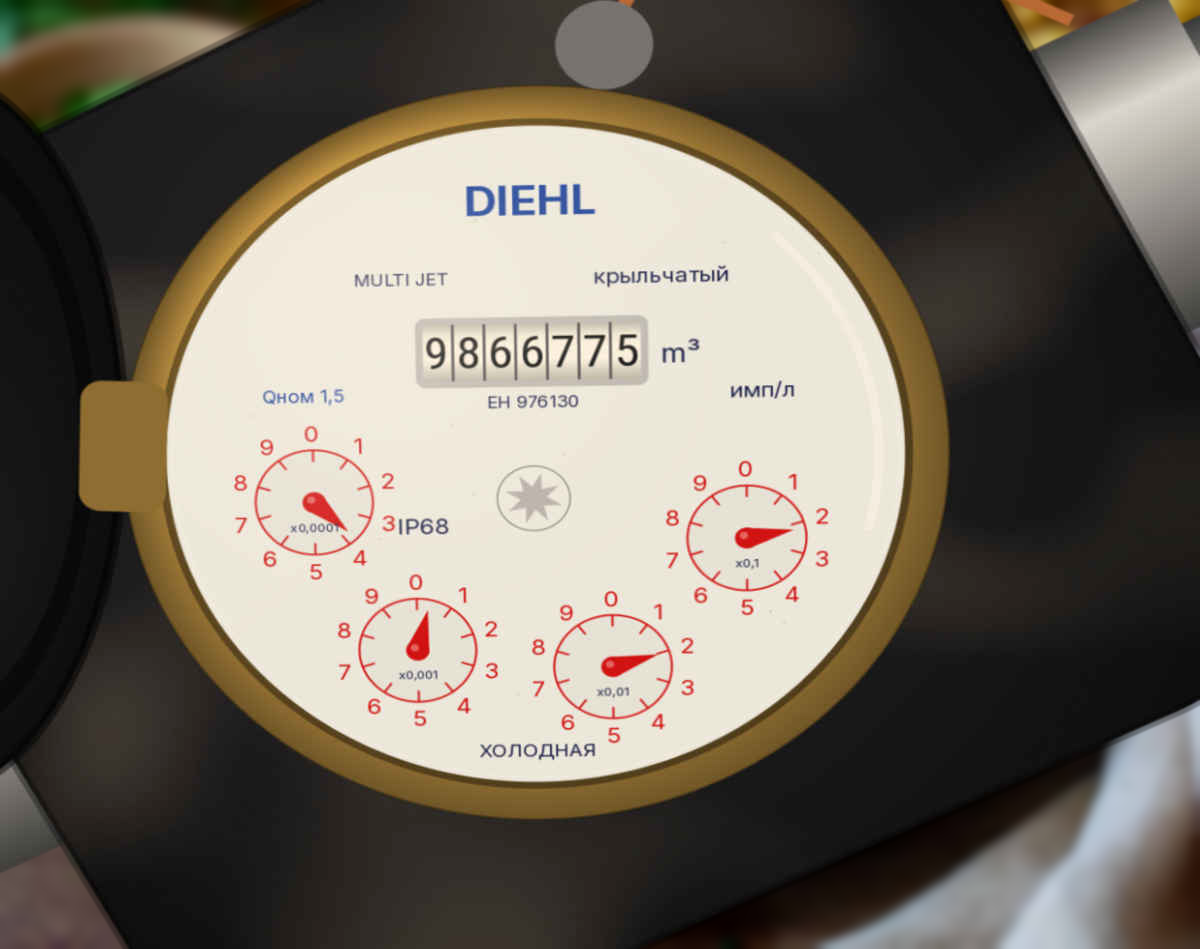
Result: 9866775.2203 m³
